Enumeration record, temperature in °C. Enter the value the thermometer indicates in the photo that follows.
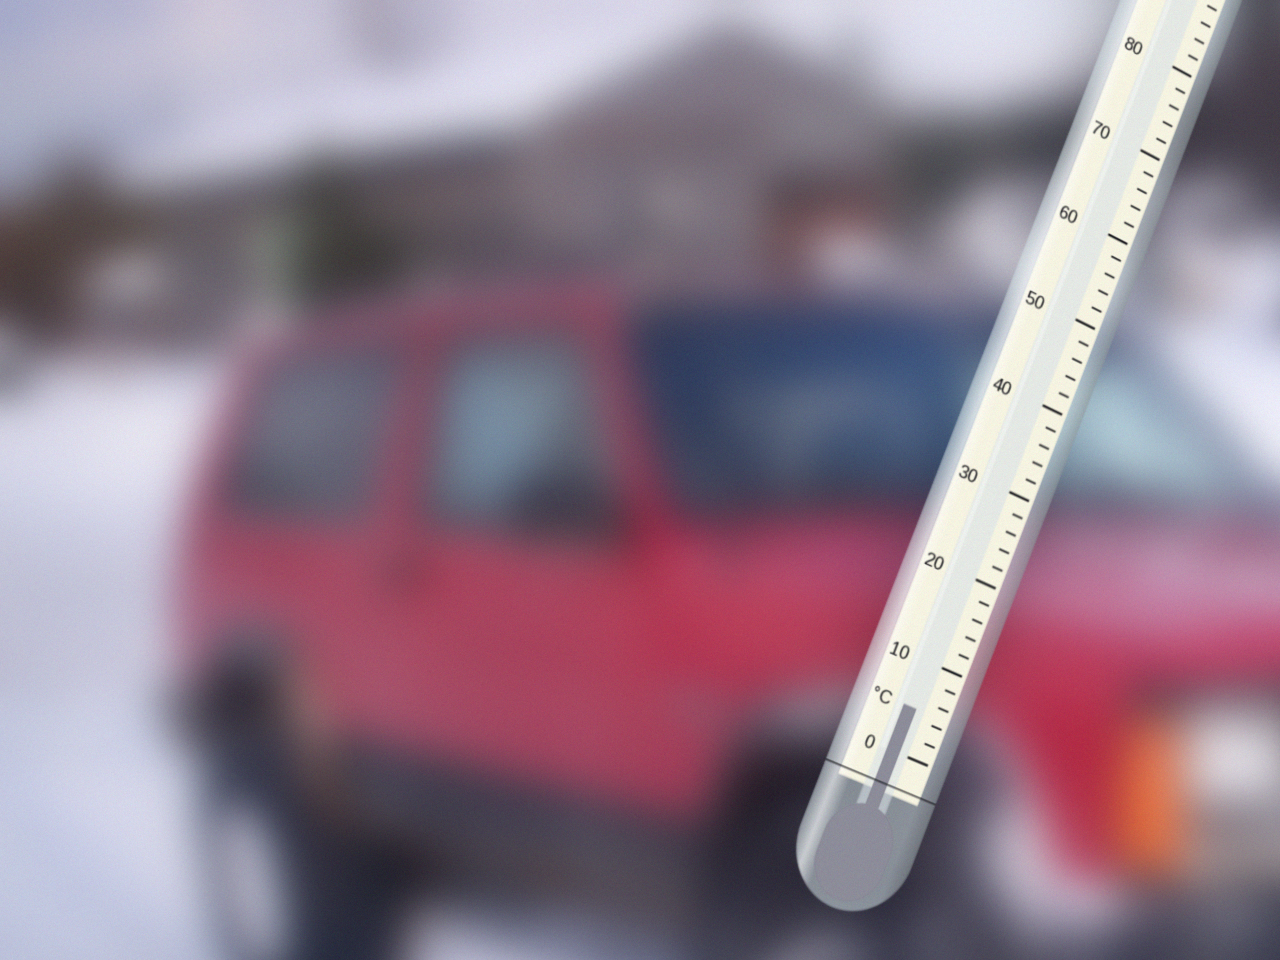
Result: 5 °C
